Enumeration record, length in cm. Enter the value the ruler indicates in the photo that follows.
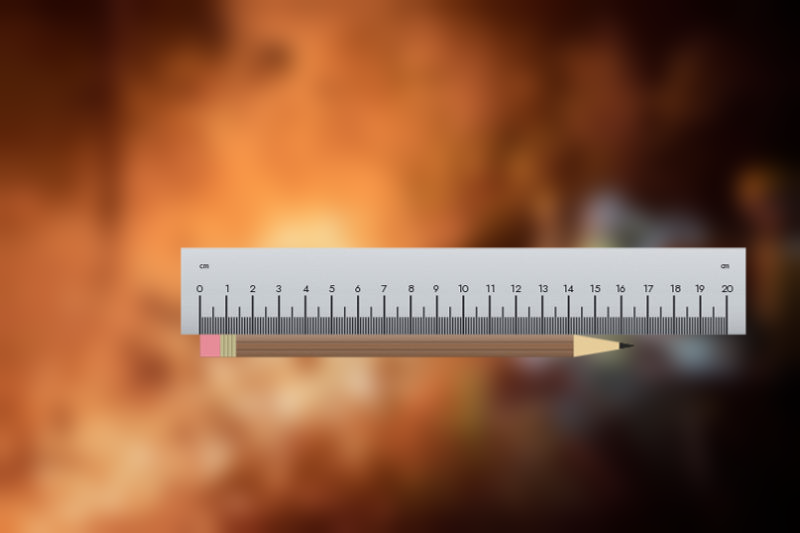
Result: 16.5 cm
